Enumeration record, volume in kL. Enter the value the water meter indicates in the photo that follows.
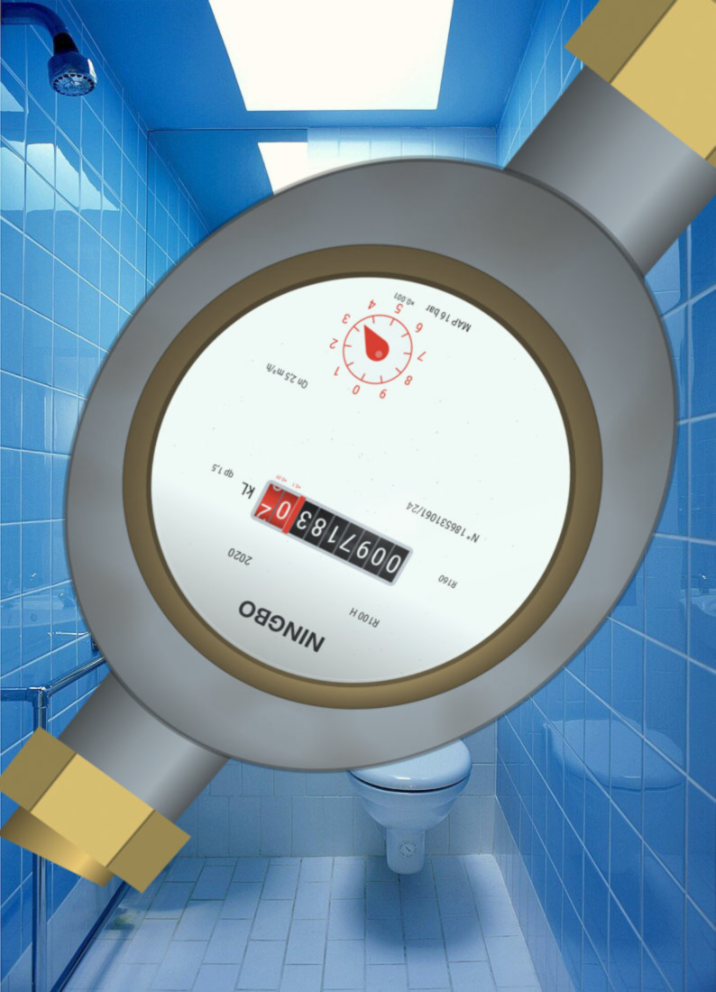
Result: 97183.023 kL
